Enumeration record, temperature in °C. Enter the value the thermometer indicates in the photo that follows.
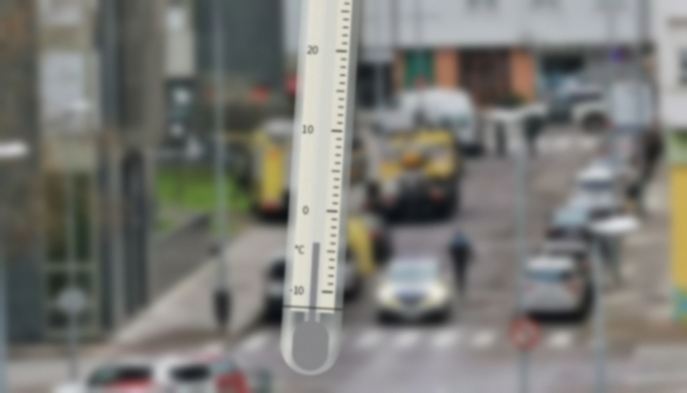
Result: -4 °C
